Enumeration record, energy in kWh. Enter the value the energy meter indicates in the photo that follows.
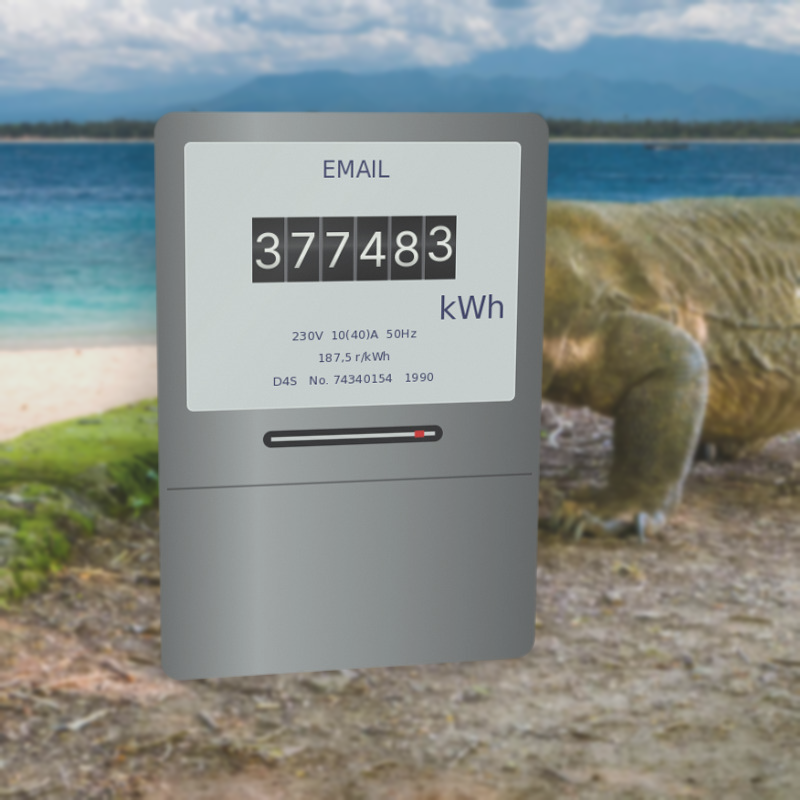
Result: 377483 kWh
